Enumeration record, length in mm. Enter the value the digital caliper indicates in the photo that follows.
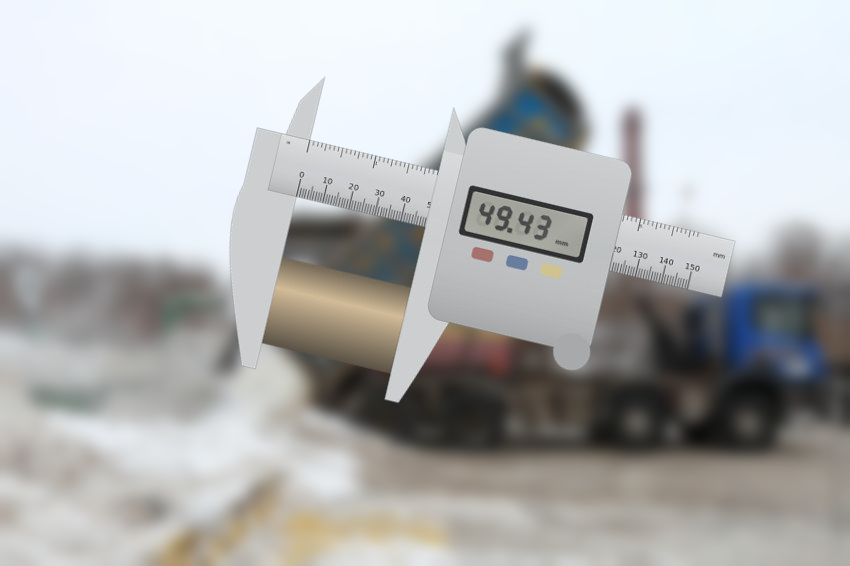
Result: 49.43 mm
